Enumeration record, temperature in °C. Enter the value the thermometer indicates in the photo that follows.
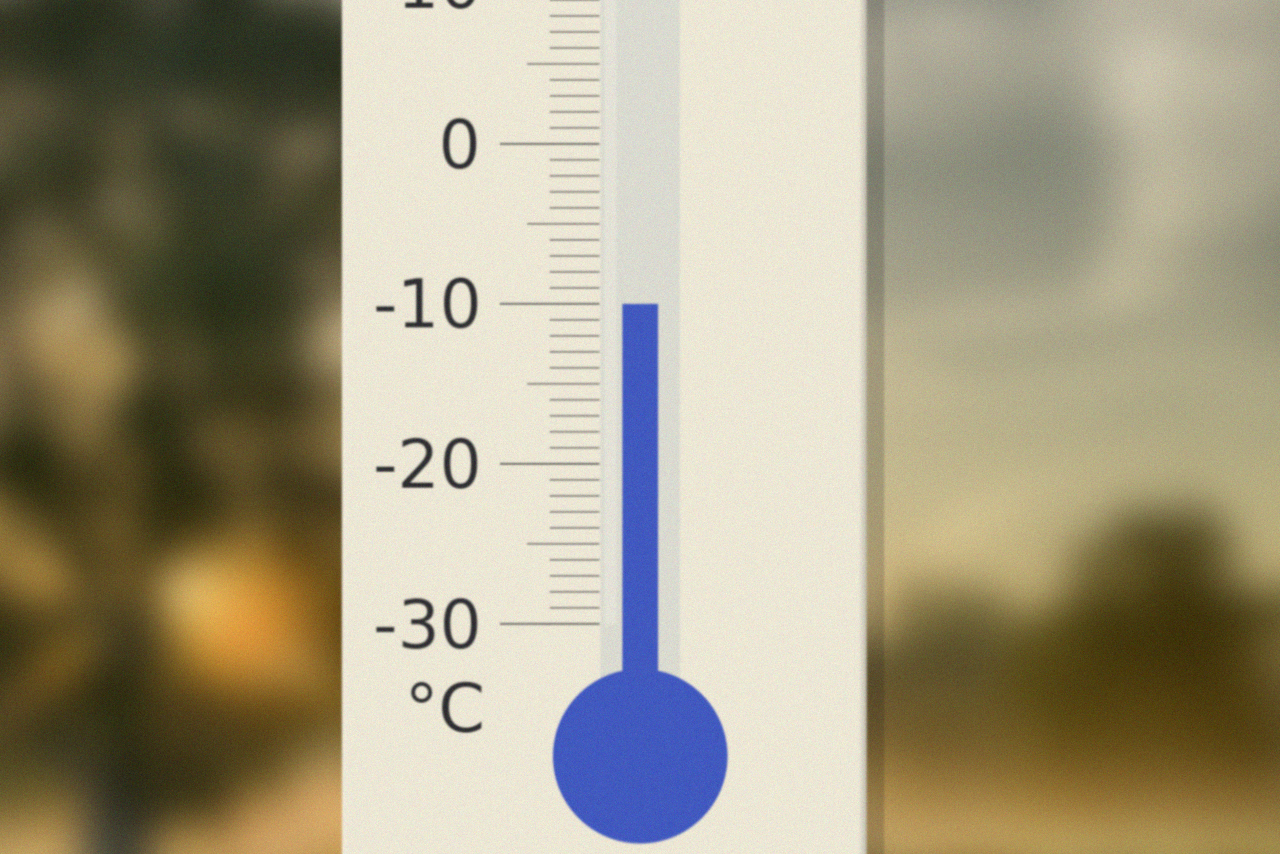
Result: -10 °C
